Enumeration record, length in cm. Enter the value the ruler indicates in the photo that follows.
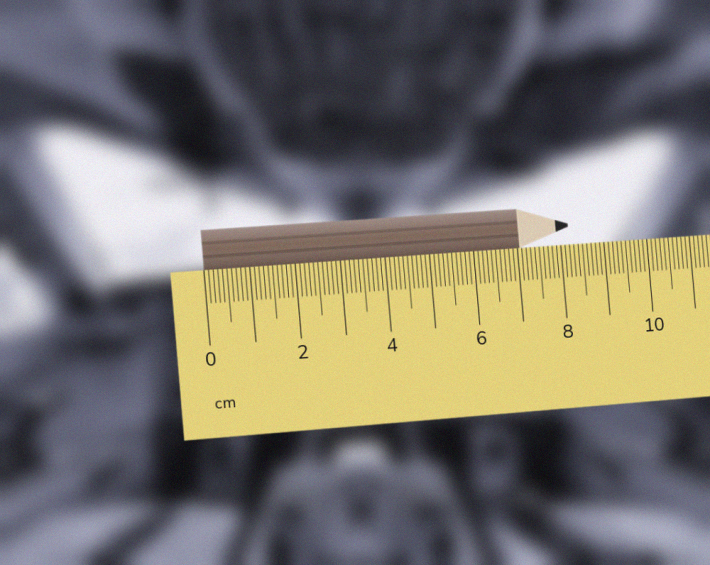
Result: 8.2 cm
